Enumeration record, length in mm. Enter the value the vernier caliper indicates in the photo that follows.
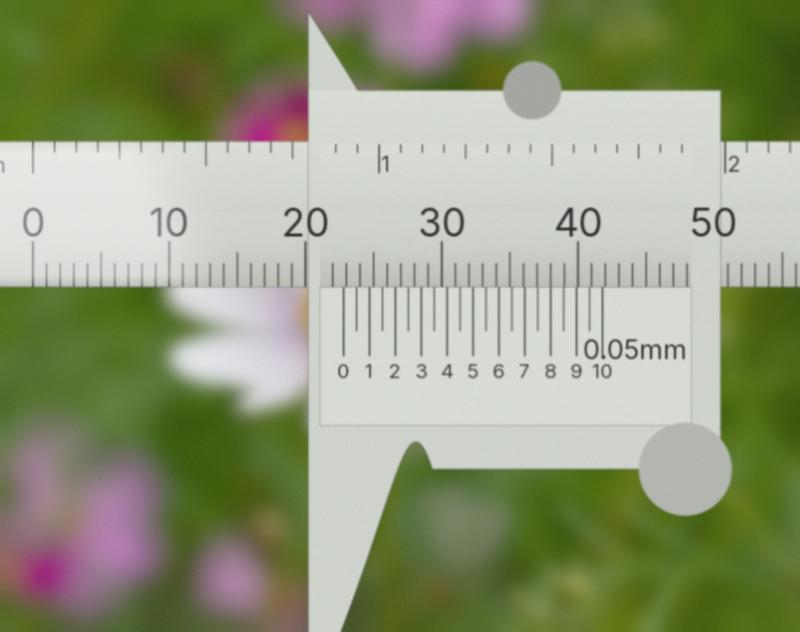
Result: 22.8 mm
